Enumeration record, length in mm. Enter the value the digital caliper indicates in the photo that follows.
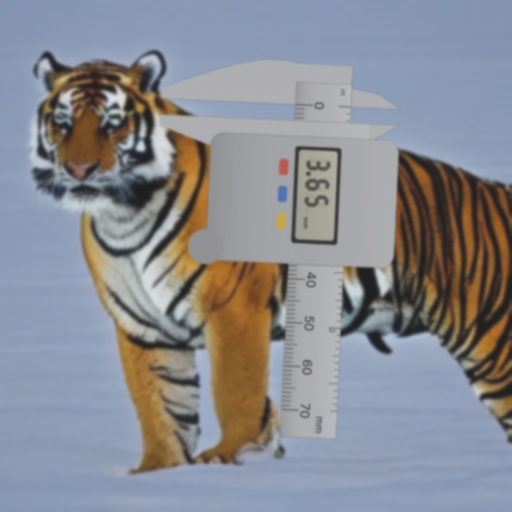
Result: 3.65 mm
